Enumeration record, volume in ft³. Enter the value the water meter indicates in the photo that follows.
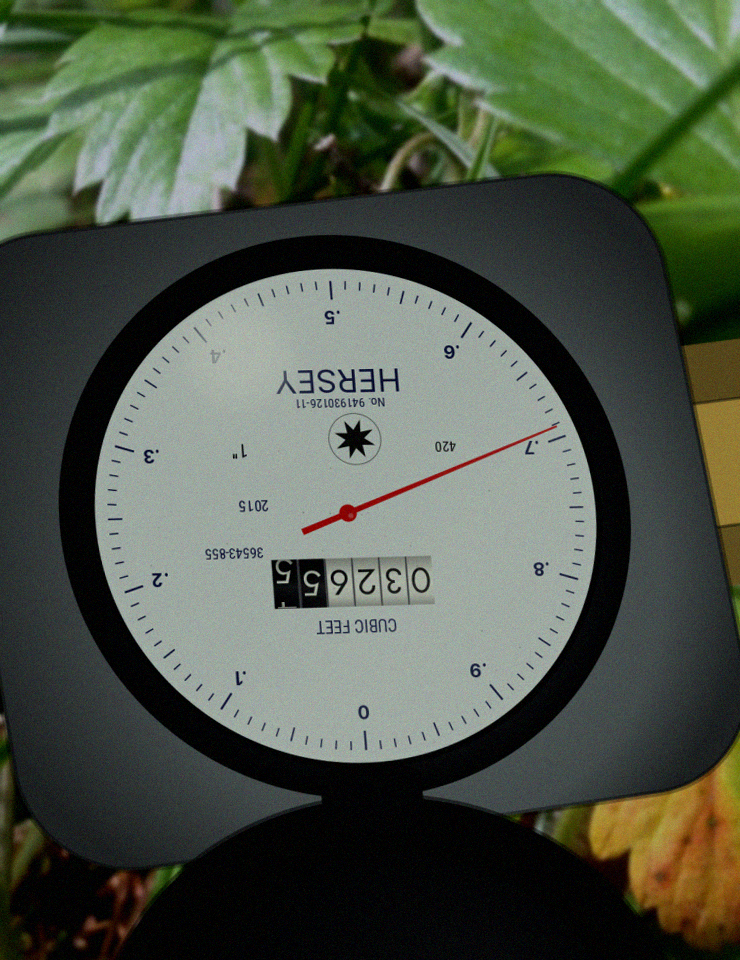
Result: 32654.69 ft³
